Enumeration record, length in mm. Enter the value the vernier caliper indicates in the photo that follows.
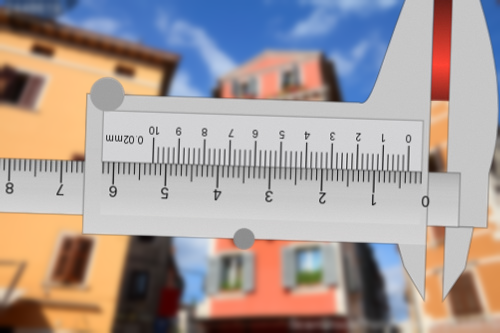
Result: 3.5 mm
